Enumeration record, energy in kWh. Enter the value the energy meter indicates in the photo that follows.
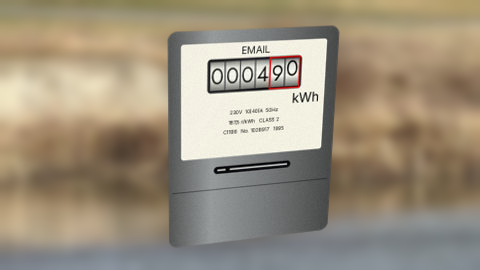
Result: 4.90 kWh
